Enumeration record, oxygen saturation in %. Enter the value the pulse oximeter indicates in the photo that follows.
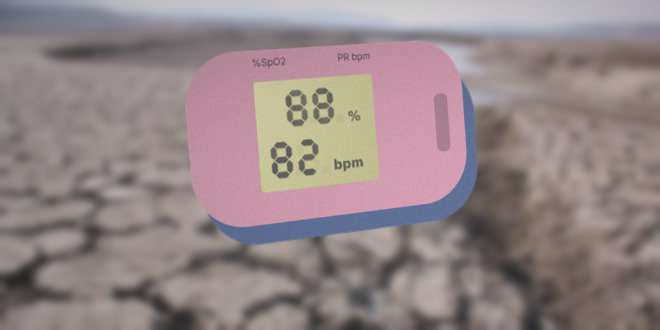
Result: 88 %
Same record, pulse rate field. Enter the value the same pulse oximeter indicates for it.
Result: 82 bpm
